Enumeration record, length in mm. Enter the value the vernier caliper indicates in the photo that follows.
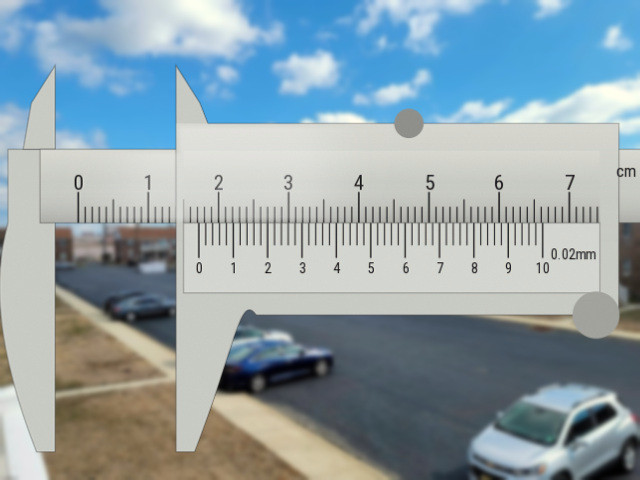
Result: 17.2 mm
